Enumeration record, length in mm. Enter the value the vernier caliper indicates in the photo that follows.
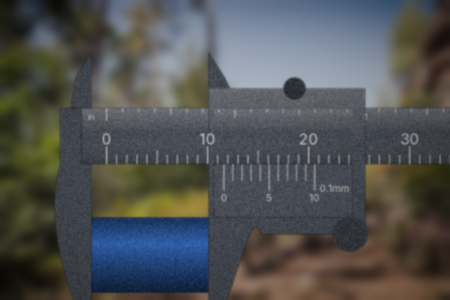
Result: 11.6 mm
